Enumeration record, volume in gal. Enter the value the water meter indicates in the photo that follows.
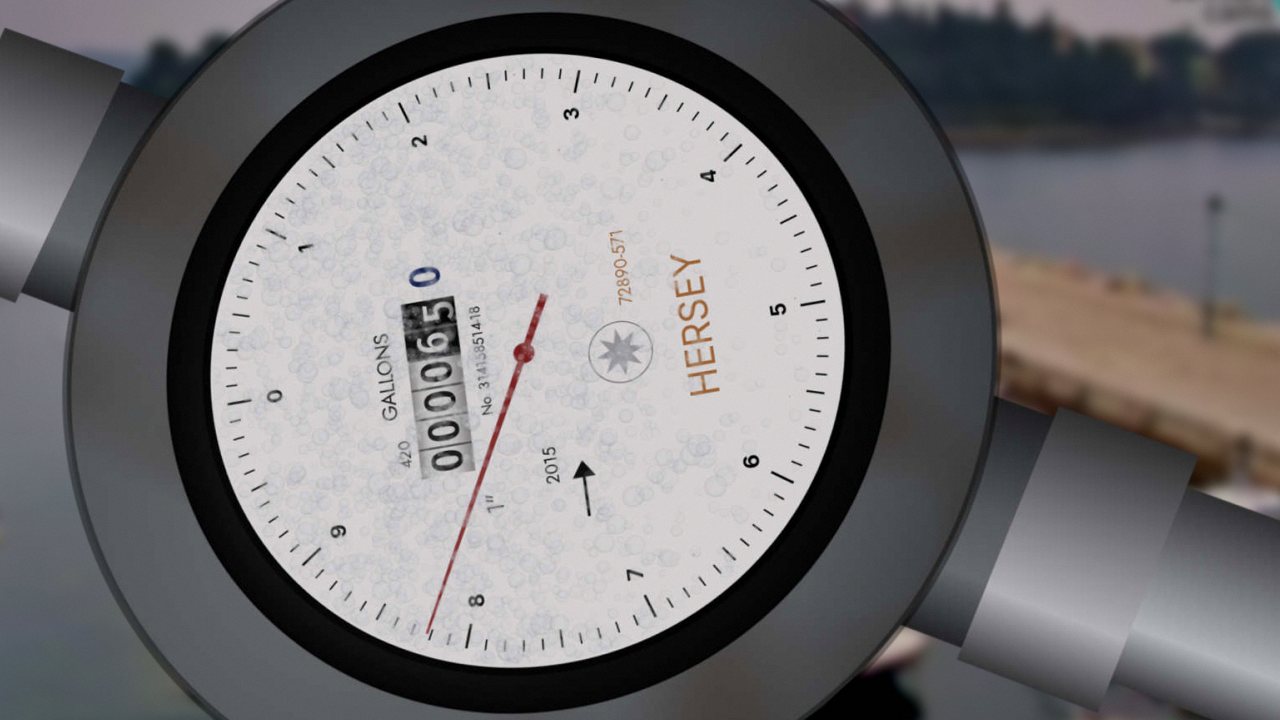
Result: 648.2 gal
